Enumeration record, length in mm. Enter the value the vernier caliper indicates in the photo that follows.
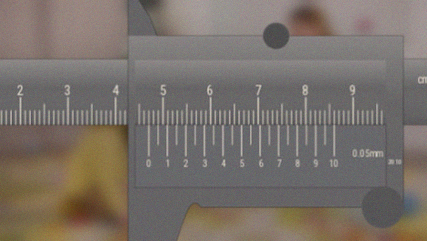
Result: 47.0 mm
